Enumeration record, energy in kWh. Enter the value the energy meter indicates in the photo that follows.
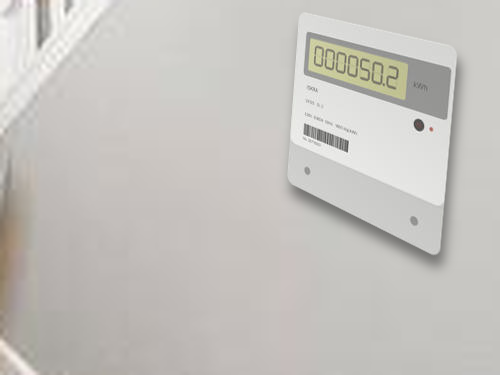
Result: 50.2 kWh
